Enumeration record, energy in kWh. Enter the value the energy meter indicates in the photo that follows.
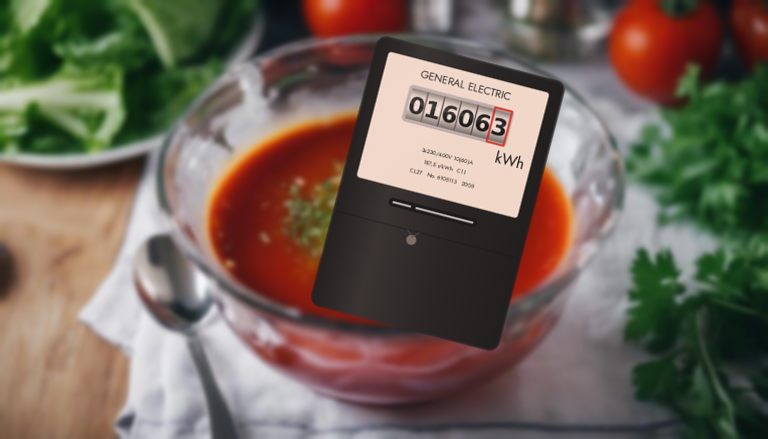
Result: 1606.3 kWh
